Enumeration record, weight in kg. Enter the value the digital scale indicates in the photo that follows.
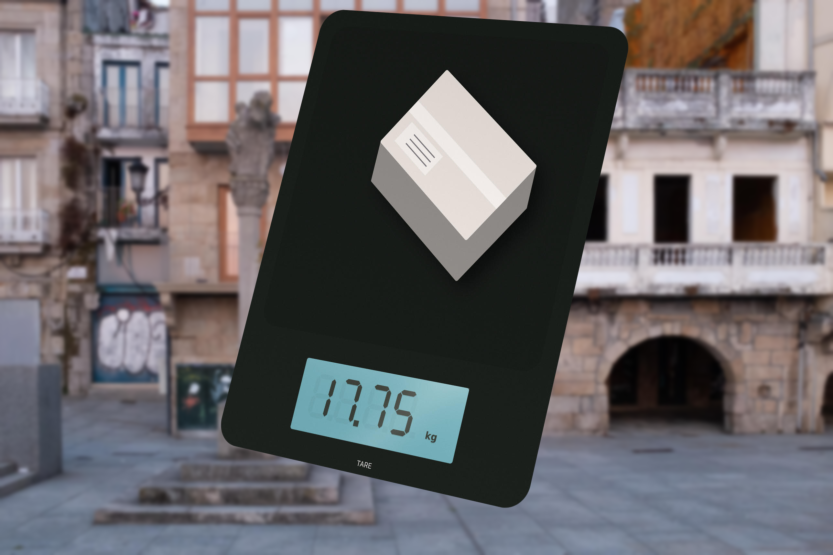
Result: 17.75 kg
